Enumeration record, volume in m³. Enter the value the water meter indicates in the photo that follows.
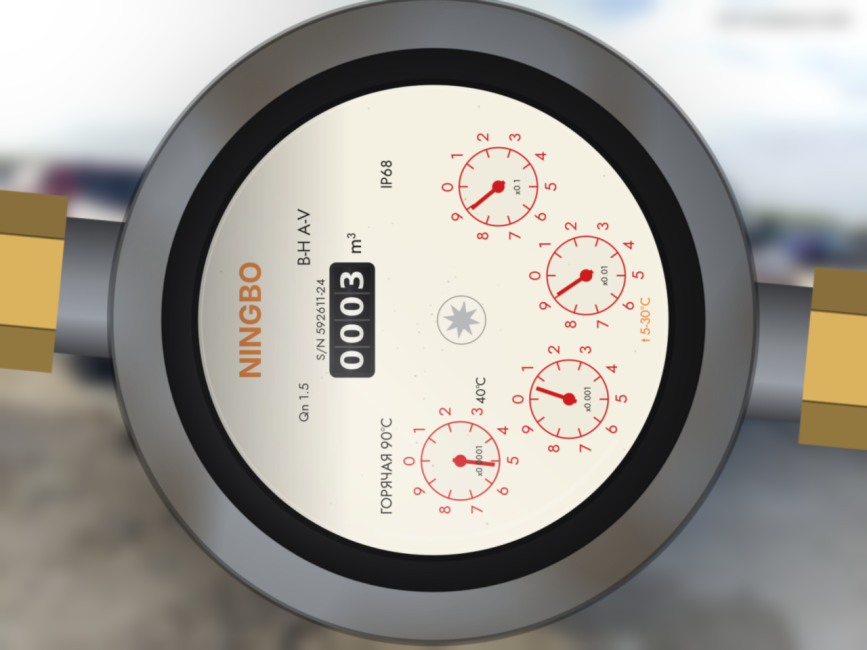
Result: 3.8905 m³
